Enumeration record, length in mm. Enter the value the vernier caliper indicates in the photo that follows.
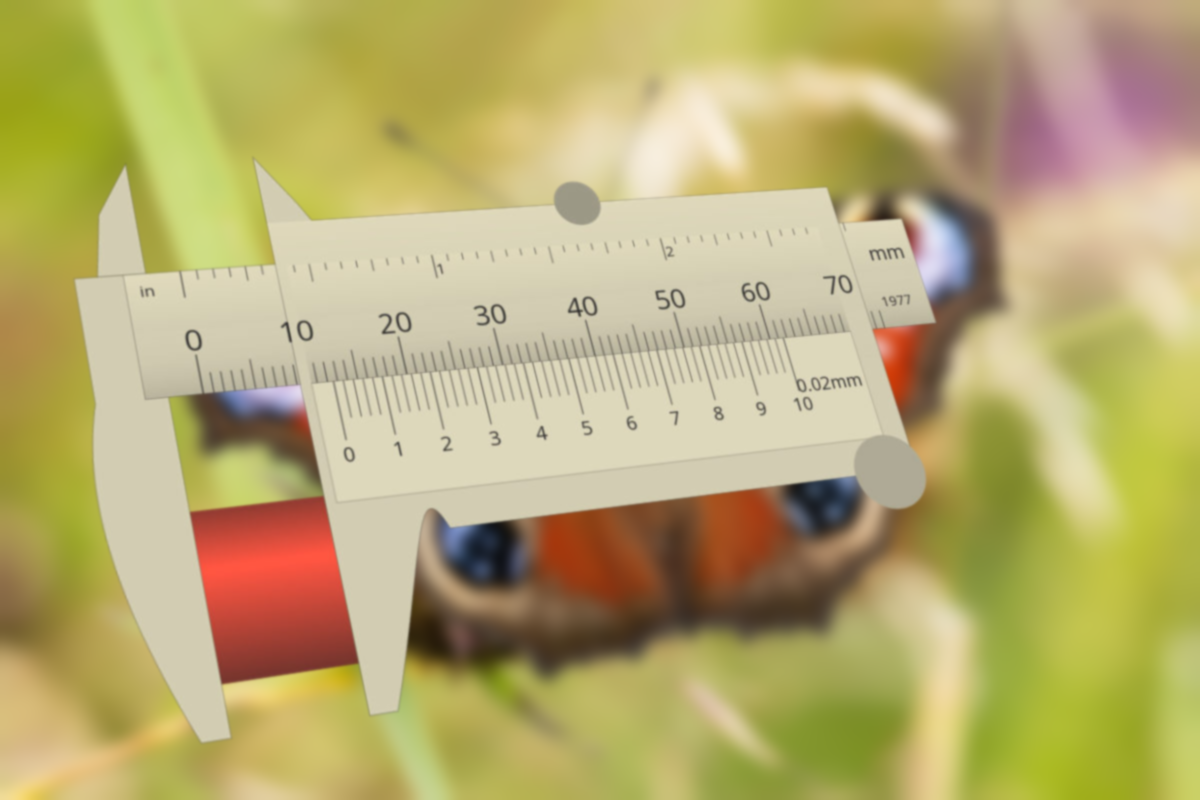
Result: 12.6 mm
